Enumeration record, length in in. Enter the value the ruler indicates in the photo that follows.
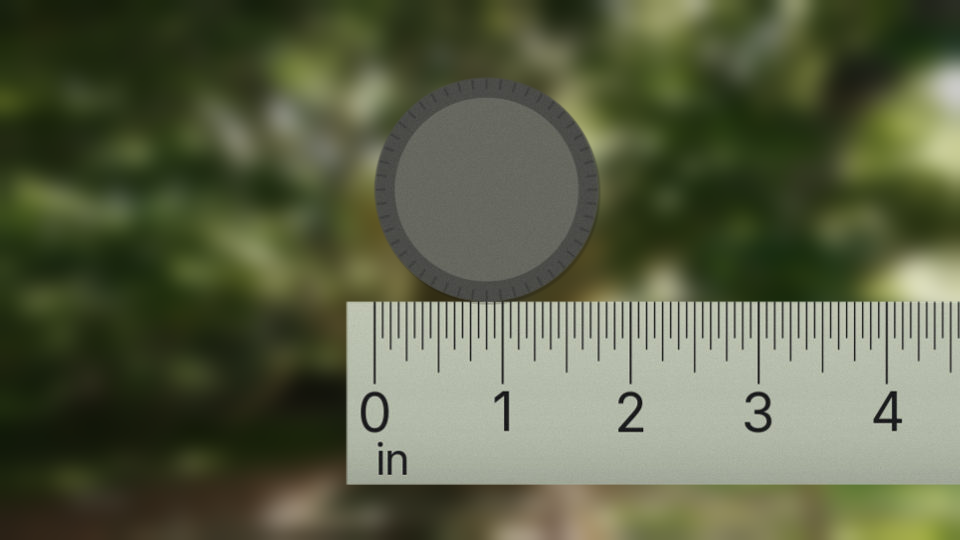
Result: 1.75 in
